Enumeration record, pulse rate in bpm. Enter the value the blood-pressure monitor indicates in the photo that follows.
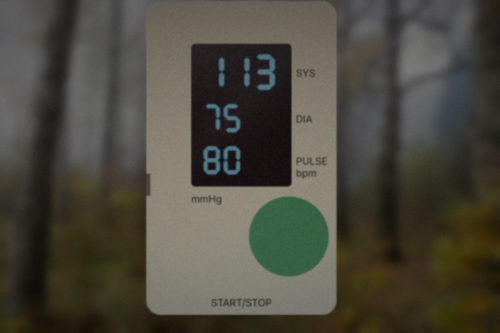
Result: 80 bpm
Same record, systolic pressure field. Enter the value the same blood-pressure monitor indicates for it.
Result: 113 mmHg
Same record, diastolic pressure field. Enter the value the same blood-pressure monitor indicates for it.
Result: 75 mmHg
